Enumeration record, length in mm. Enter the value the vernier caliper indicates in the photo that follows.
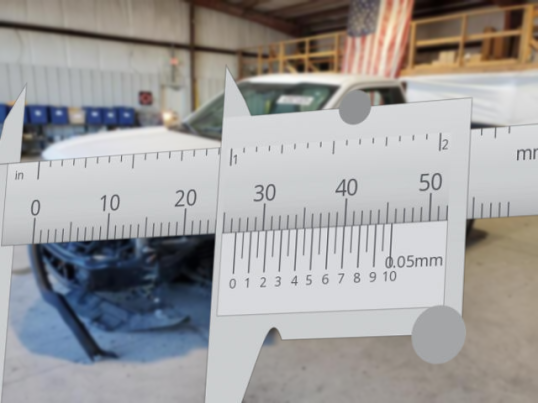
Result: 26.6 mm
